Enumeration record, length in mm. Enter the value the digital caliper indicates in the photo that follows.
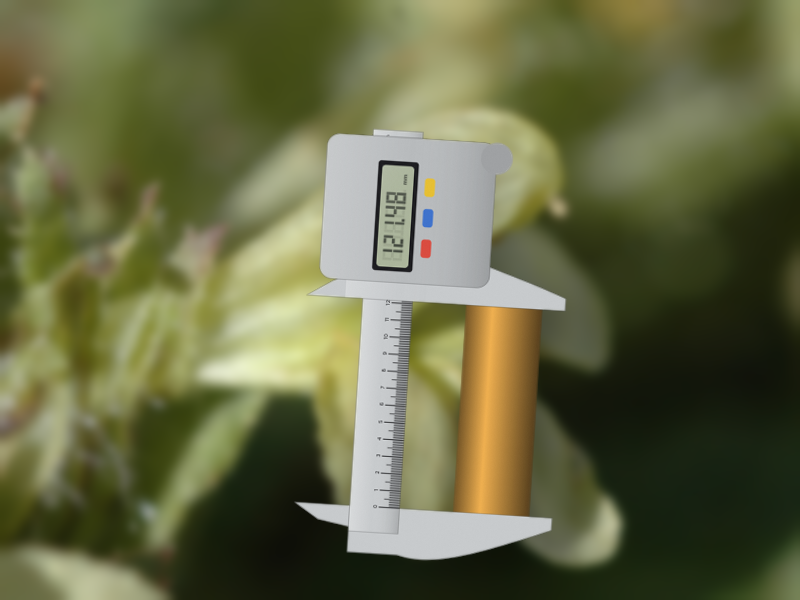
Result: 121.48 mm
